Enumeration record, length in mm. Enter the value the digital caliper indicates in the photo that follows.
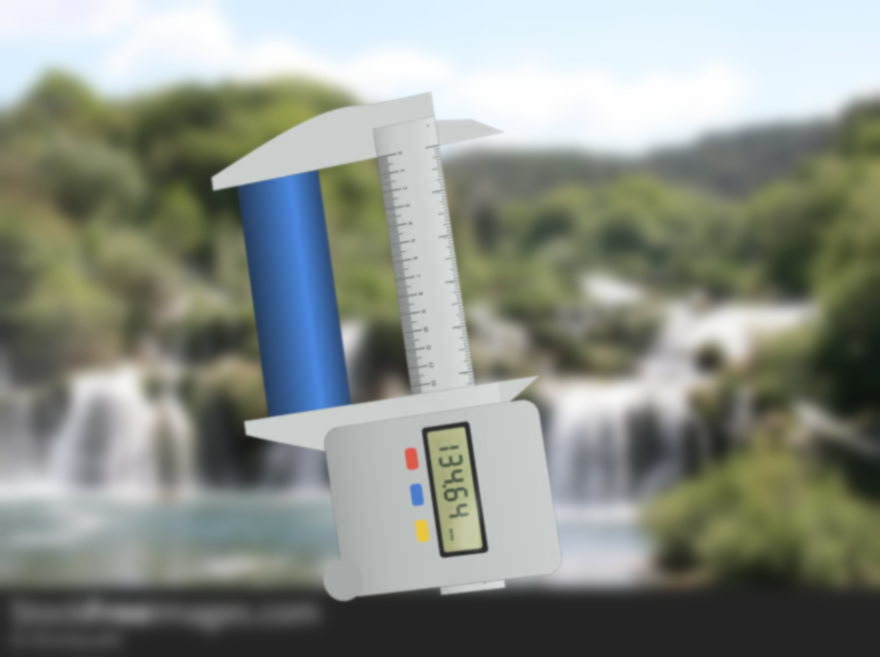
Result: 134.64 mm
